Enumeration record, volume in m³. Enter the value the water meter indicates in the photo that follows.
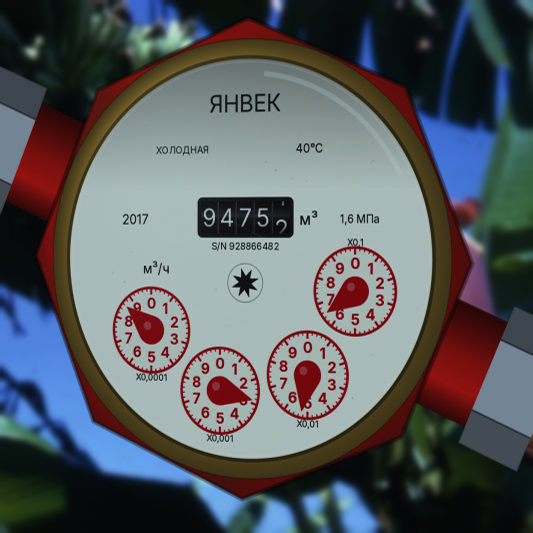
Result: 94751.6528 m³
